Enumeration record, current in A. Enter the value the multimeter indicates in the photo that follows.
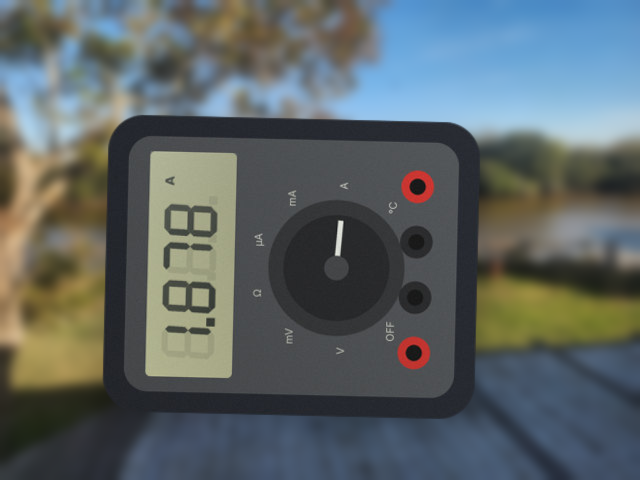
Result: 1.878 A
